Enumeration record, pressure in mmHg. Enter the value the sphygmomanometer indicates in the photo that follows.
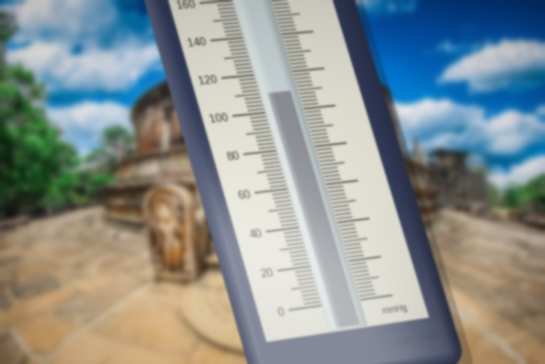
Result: 110 mmHg
